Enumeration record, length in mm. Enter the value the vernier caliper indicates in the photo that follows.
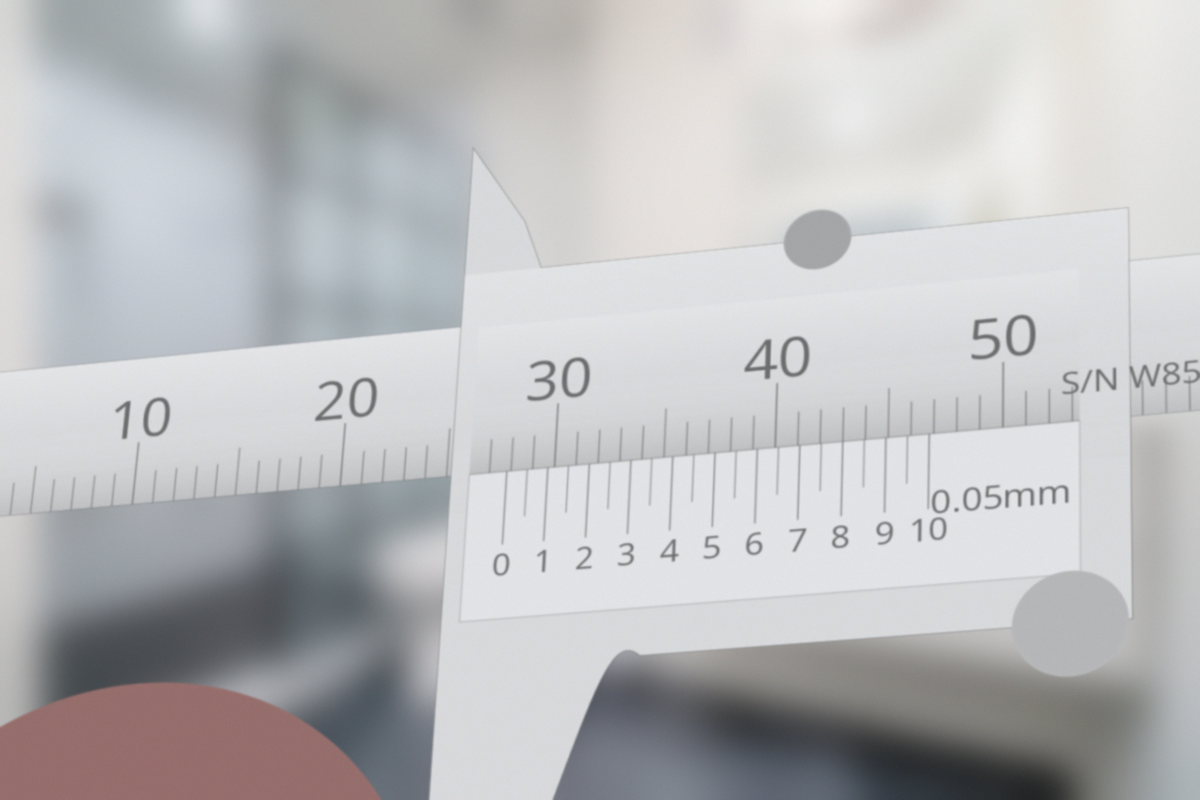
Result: 27.8 mm
